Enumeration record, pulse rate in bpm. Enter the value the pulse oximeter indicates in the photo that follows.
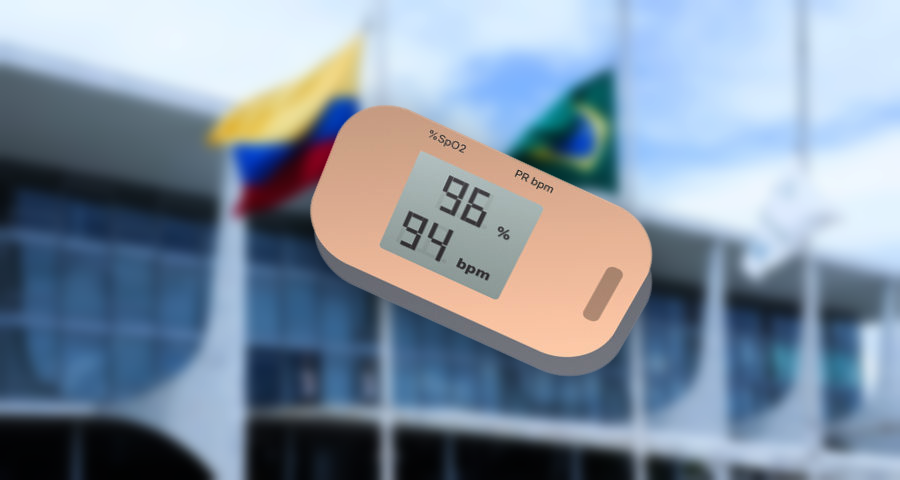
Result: 94 bpm
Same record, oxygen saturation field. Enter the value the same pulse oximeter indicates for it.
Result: 96 %
